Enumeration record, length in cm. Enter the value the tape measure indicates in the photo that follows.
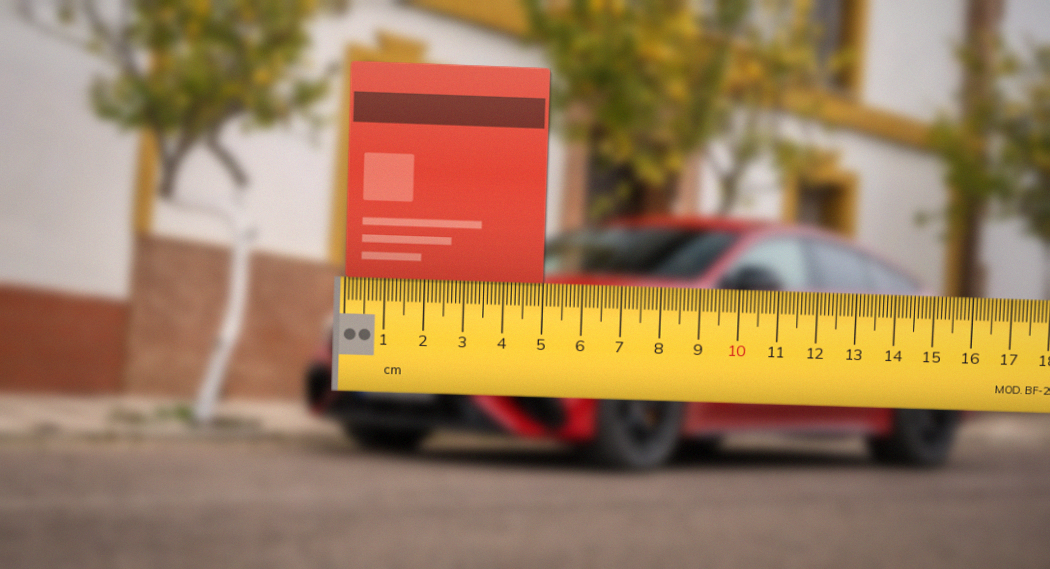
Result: 5 cm
